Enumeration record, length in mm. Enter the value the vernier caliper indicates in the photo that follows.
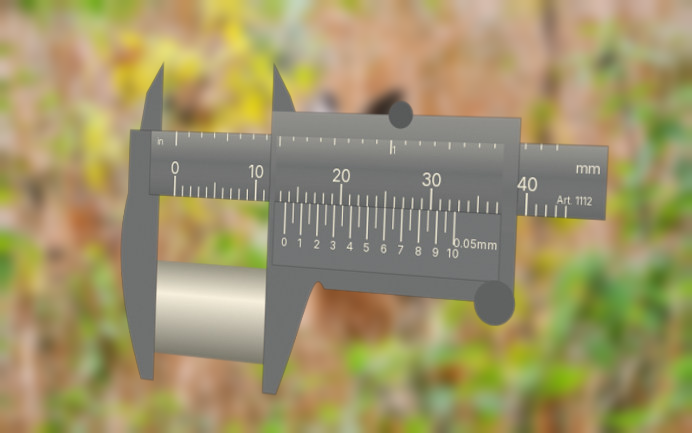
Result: 13.6 mm
